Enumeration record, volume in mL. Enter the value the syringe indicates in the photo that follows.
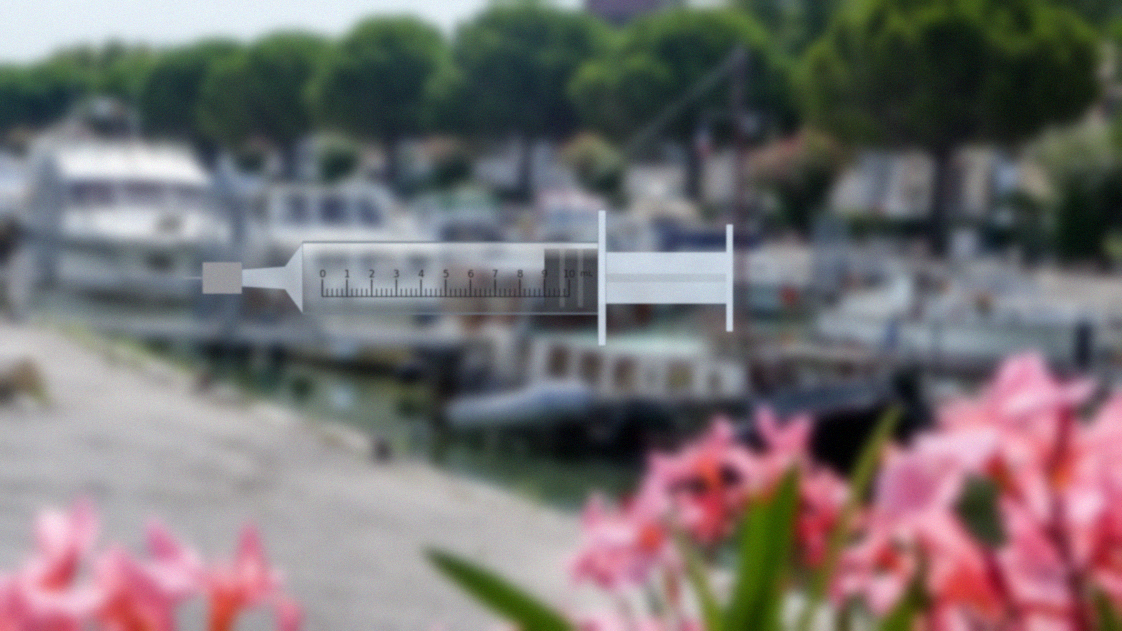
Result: 9 mL
